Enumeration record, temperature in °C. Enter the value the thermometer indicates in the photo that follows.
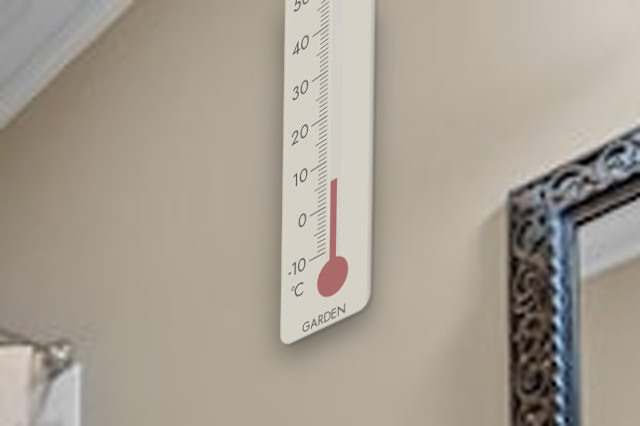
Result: 5 °C
